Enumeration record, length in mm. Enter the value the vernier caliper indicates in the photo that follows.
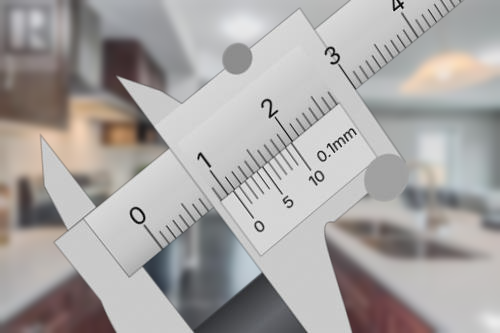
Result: 10.8 mm
